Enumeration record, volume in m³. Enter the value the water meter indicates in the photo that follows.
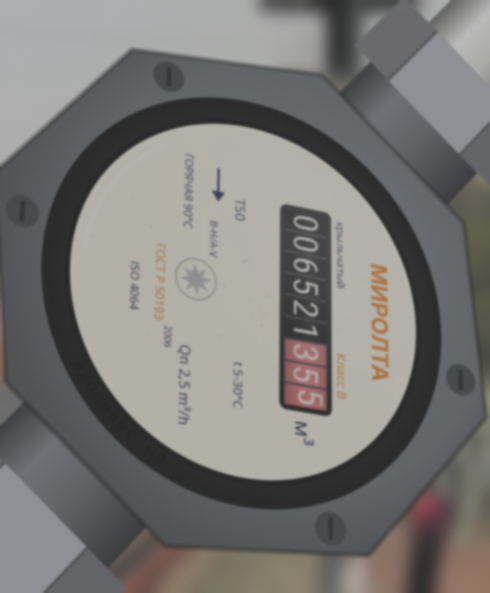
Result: 6521.355 m³
